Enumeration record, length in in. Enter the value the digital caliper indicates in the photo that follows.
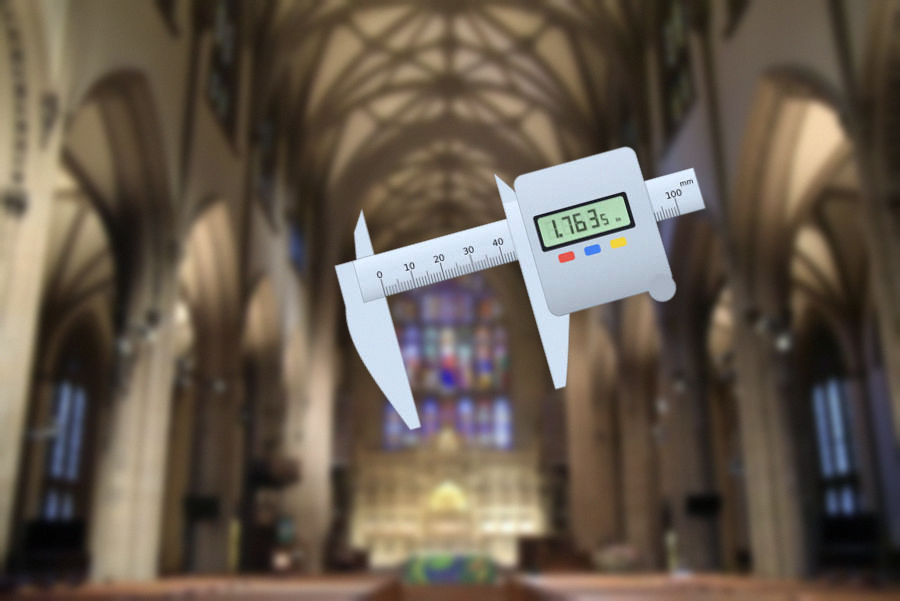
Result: 1.7635 in
